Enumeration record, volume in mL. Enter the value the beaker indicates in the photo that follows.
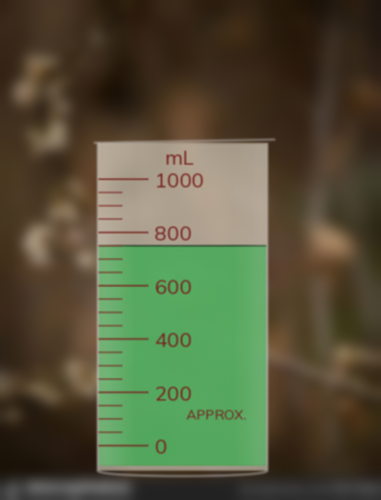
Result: 750 mL
